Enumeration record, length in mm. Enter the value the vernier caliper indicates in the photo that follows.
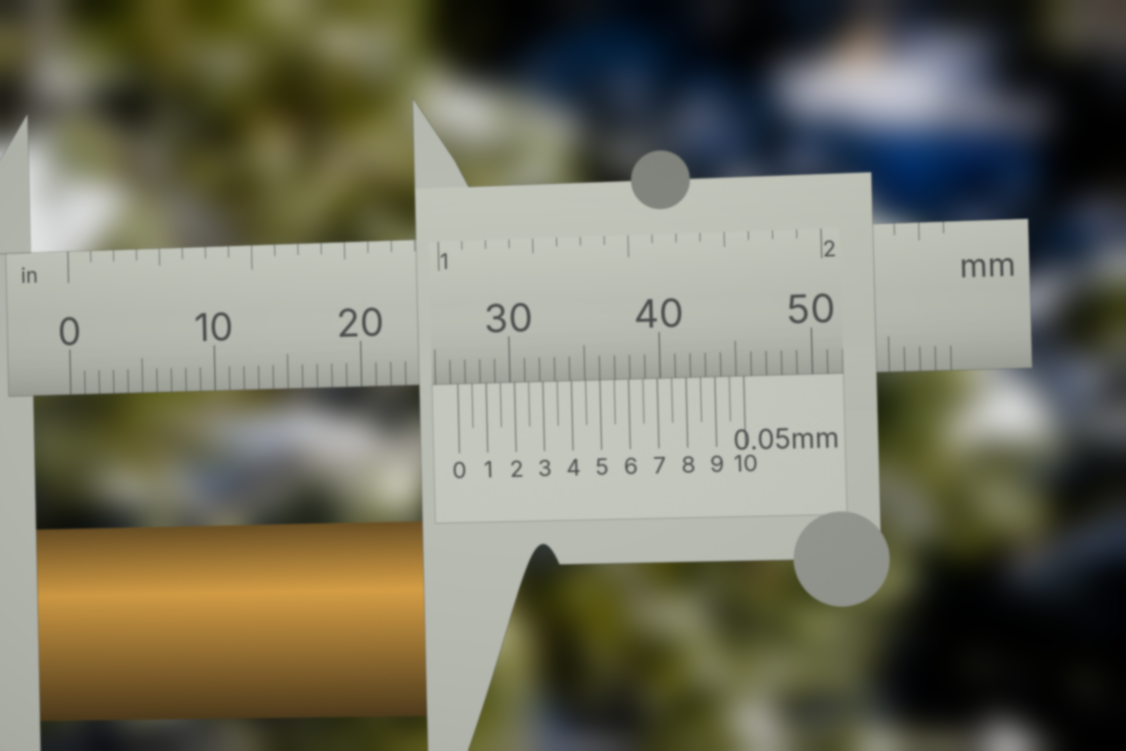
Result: 26.5 mm
